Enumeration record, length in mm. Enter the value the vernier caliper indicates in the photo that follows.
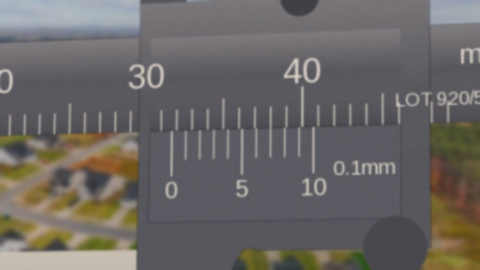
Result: 31.7 mm
